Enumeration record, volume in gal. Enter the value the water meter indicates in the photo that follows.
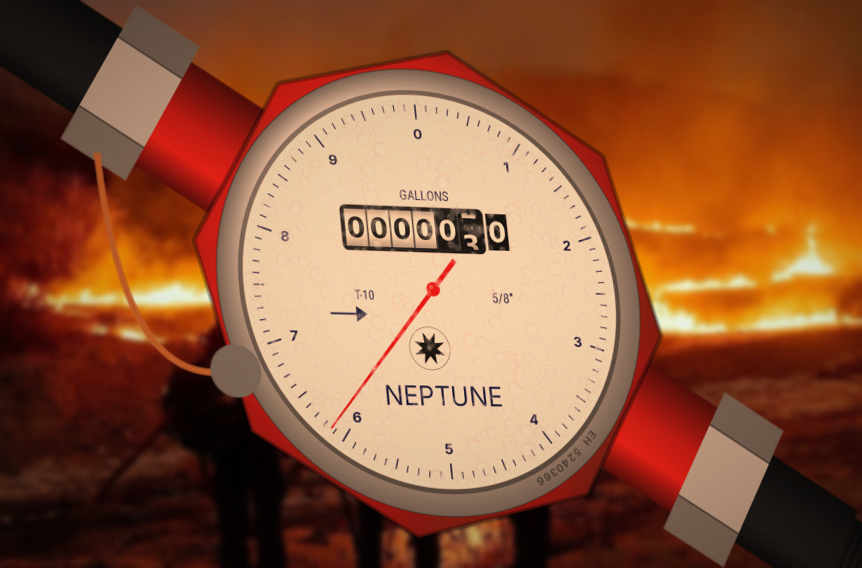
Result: 26.1 gal
